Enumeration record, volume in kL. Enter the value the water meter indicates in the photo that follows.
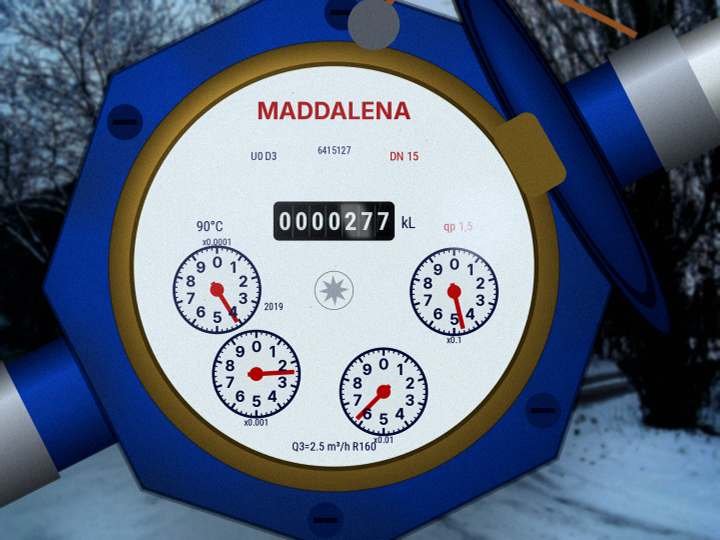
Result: 277.4624 kL
